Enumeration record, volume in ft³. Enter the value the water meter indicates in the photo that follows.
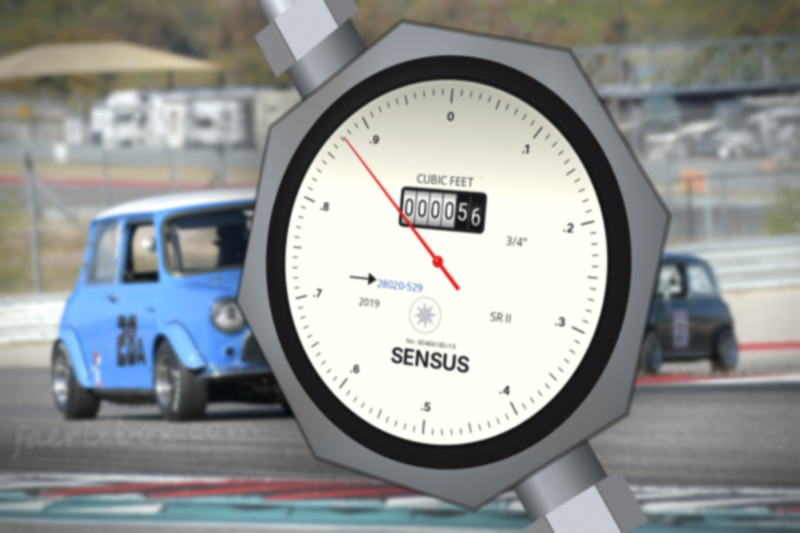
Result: 55.87 ft³
